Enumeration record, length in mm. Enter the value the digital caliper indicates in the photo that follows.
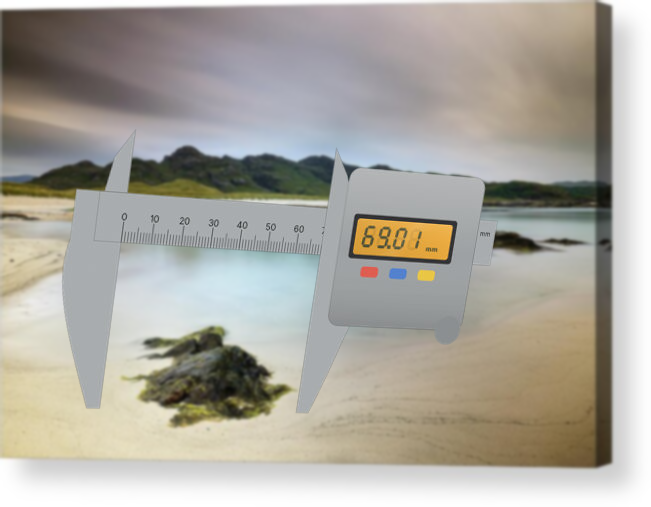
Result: 69.01 mm
